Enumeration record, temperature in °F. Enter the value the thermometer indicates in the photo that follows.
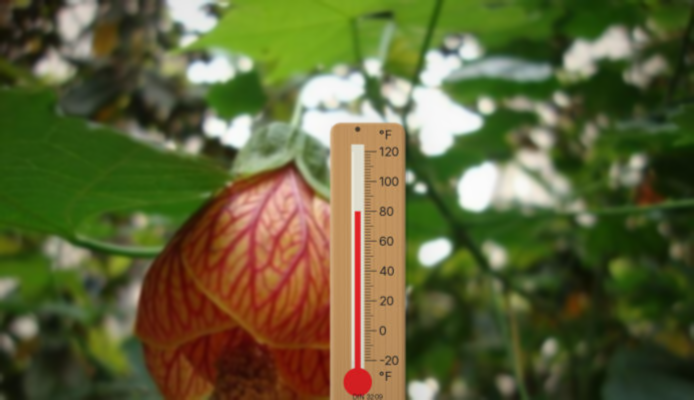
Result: 80 °F
